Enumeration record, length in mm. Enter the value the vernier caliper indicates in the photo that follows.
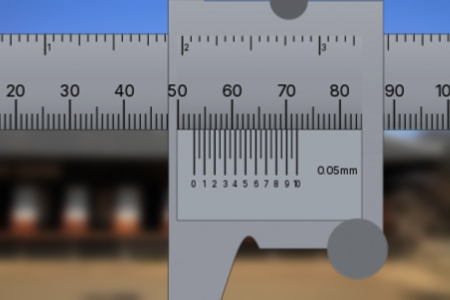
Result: 53.0 mm
